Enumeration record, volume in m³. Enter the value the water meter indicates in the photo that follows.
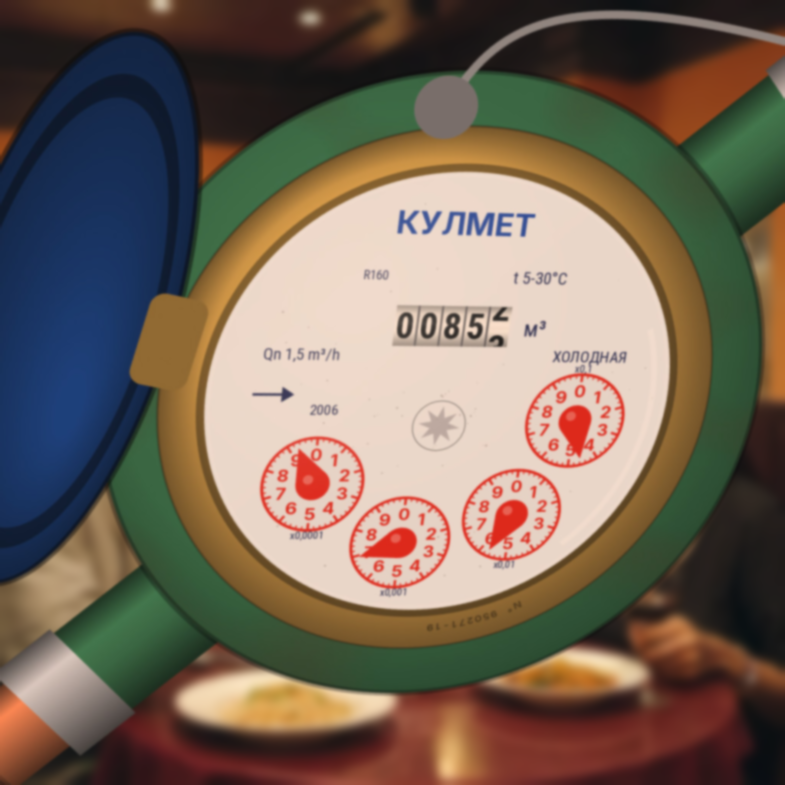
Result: 852.4569 m³
